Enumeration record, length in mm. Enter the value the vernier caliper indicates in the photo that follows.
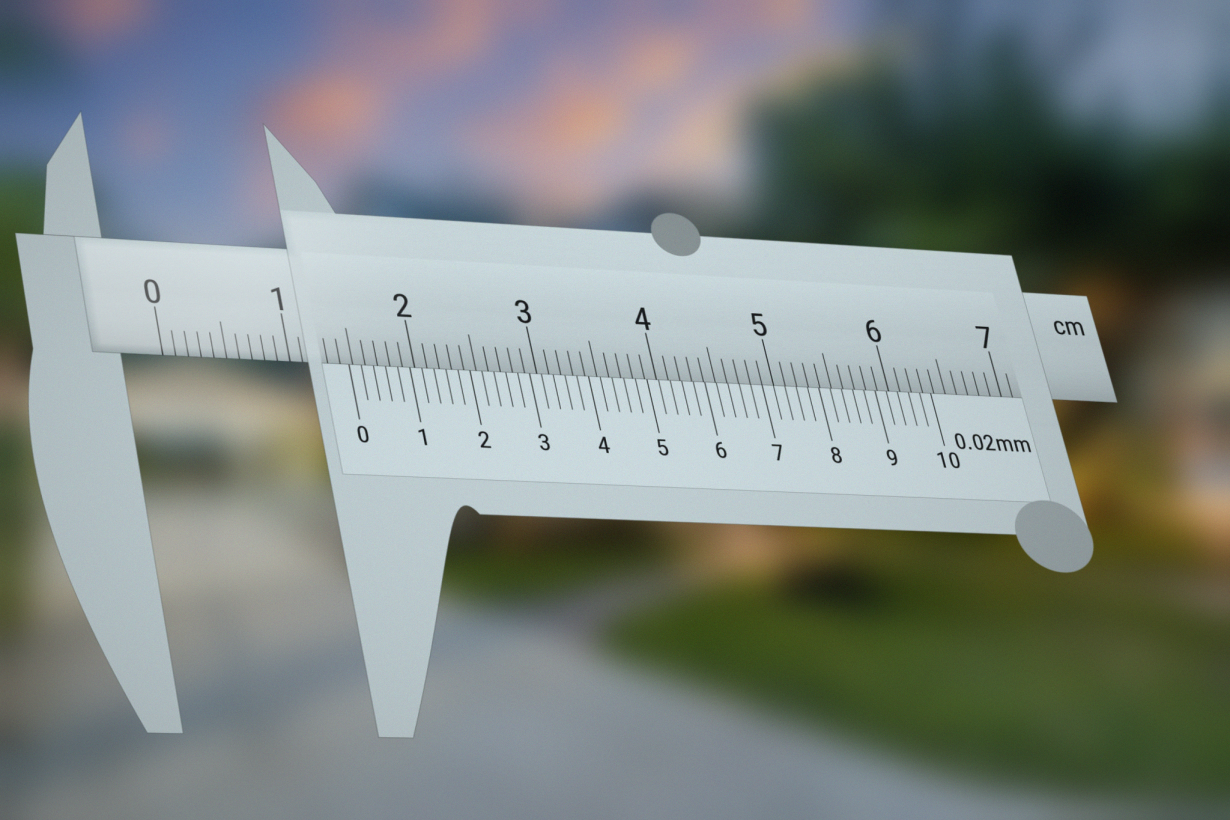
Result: 14.7 mm
